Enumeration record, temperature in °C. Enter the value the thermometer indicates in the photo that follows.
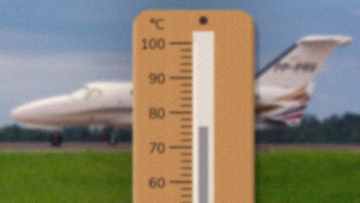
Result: 76 °C
